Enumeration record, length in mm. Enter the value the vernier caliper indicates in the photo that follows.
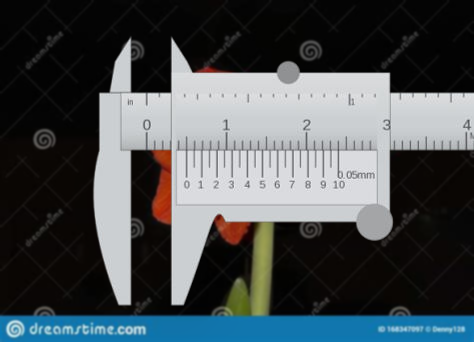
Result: 5.0 mm
